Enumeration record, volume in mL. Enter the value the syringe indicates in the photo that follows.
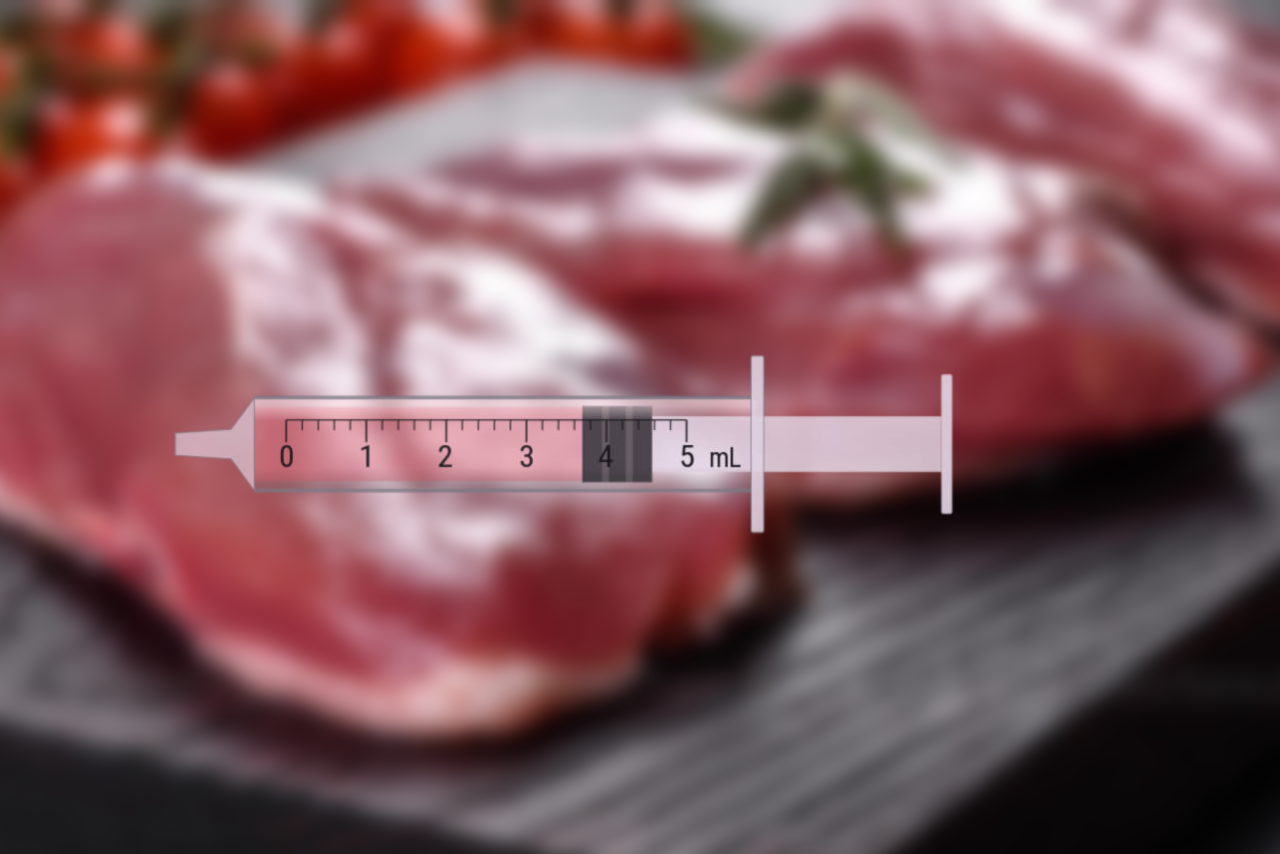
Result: 3.7 mL
